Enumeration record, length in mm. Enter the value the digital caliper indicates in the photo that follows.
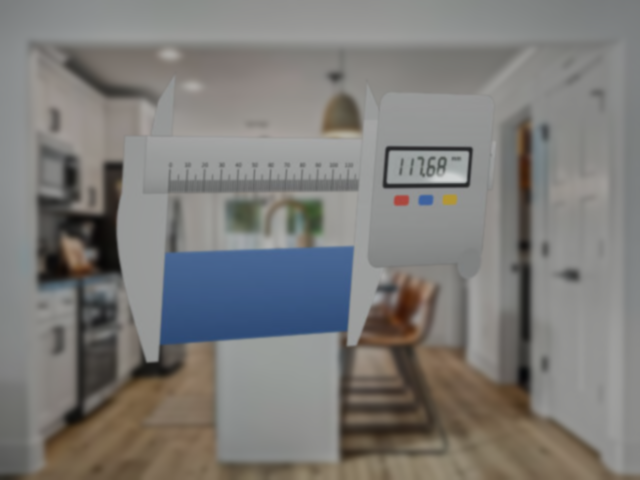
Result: 117.68 mm
